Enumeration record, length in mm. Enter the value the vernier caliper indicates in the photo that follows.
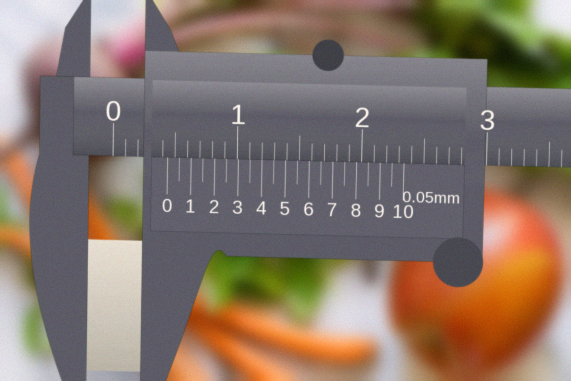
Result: 4.4 mm
